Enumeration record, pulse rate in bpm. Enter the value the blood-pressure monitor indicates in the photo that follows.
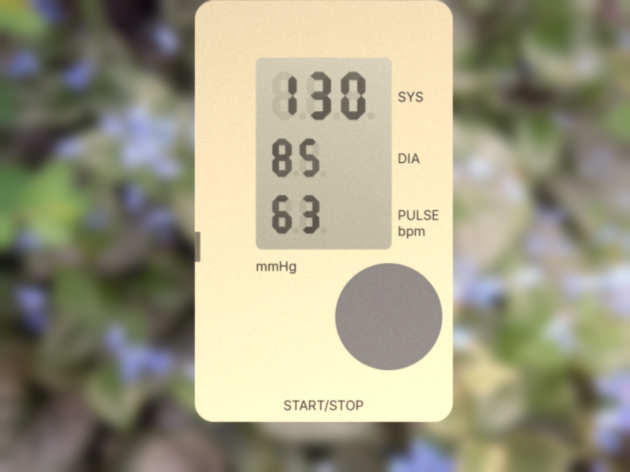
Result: 63 bpm
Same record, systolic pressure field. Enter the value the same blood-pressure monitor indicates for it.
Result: 130 mmHg
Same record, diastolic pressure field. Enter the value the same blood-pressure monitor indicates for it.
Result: 85 mmHg
